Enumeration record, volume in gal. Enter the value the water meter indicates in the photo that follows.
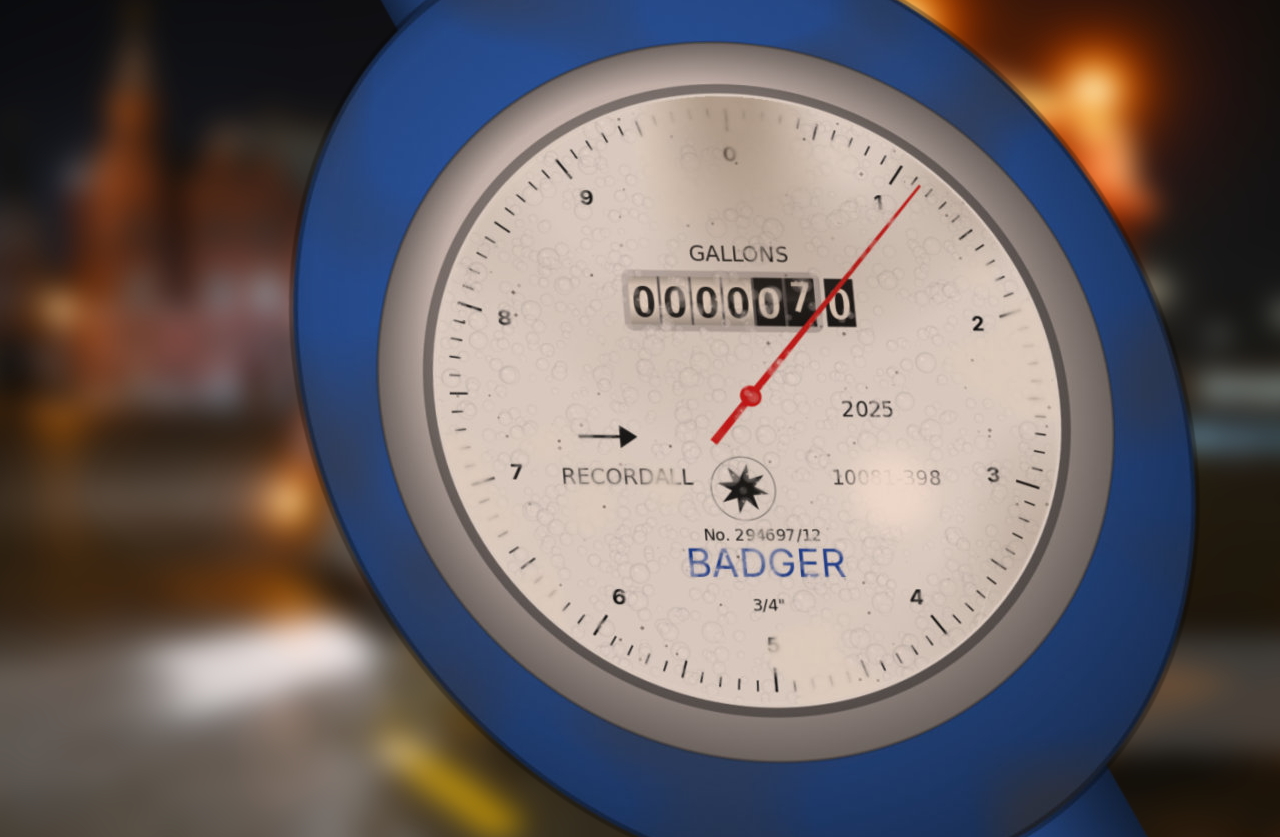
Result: 71.1 gal
